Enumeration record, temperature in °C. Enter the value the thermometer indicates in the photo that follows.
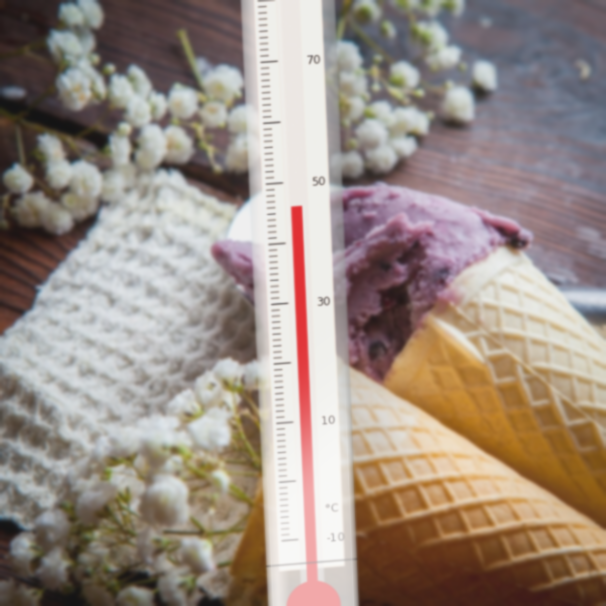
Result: 46 °C
